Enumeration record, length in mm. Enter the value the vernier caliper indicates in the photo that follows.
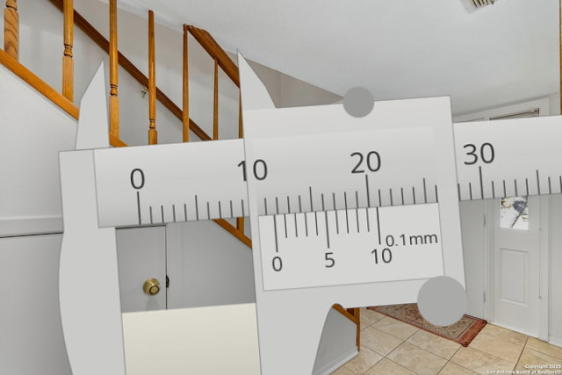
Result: 11.7 mm
